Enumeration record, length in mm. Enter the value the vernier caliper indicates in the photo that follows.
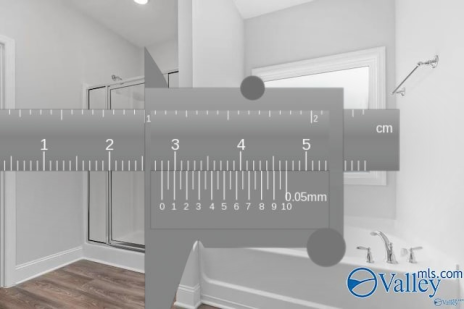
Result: 28.0 mm
